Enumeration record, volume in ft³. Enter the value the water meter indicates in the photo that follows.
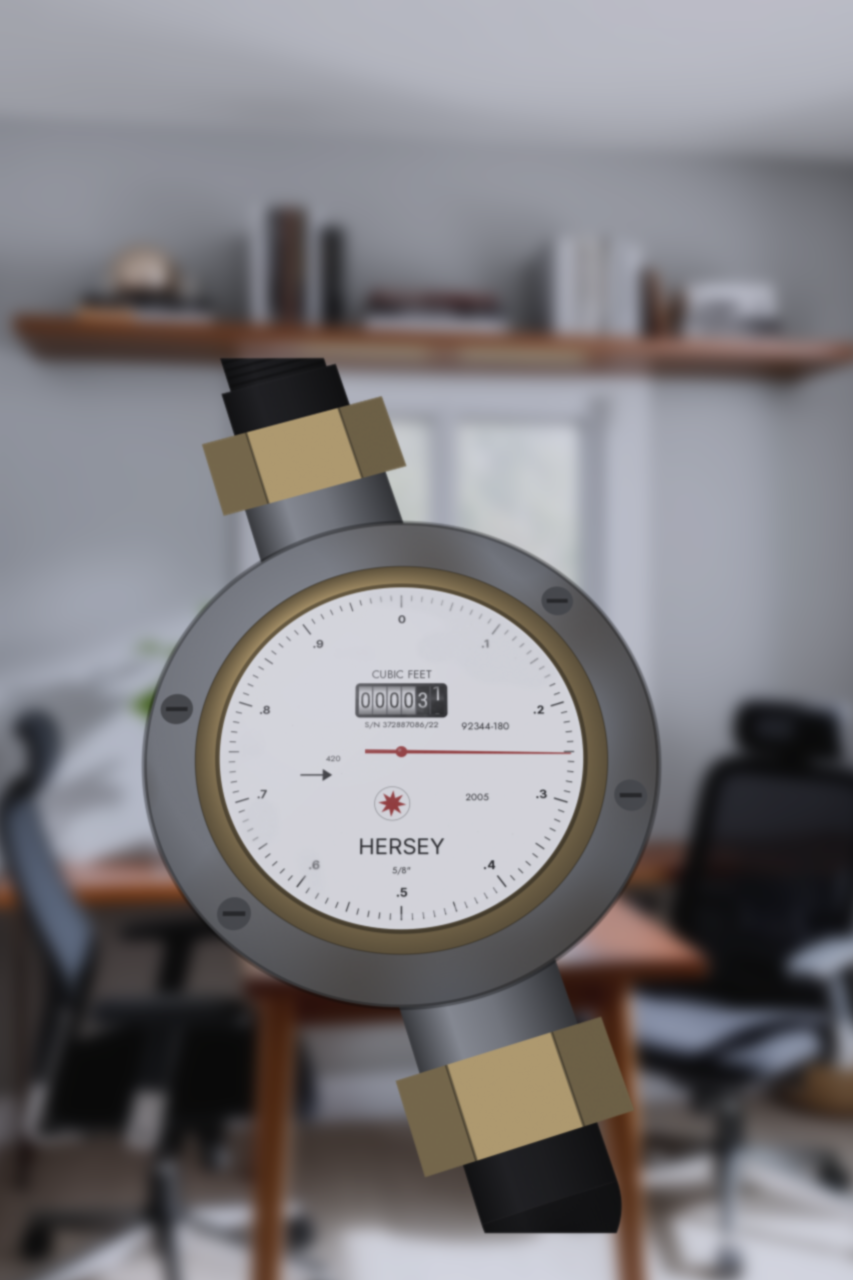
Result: 31.25 ft³
